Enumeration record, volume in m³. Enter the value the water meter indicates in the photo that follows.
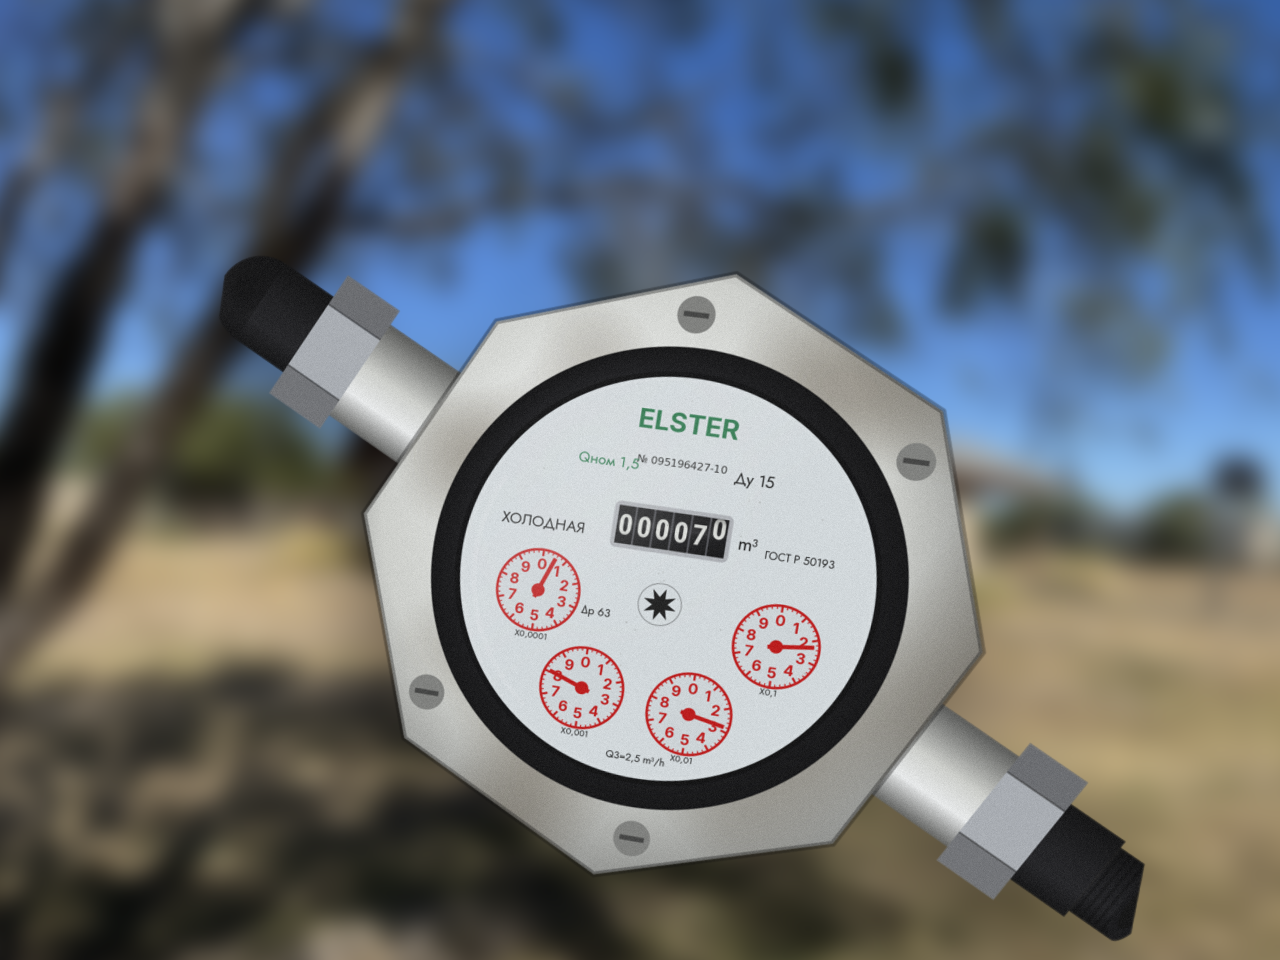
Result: 70.2280 m³
